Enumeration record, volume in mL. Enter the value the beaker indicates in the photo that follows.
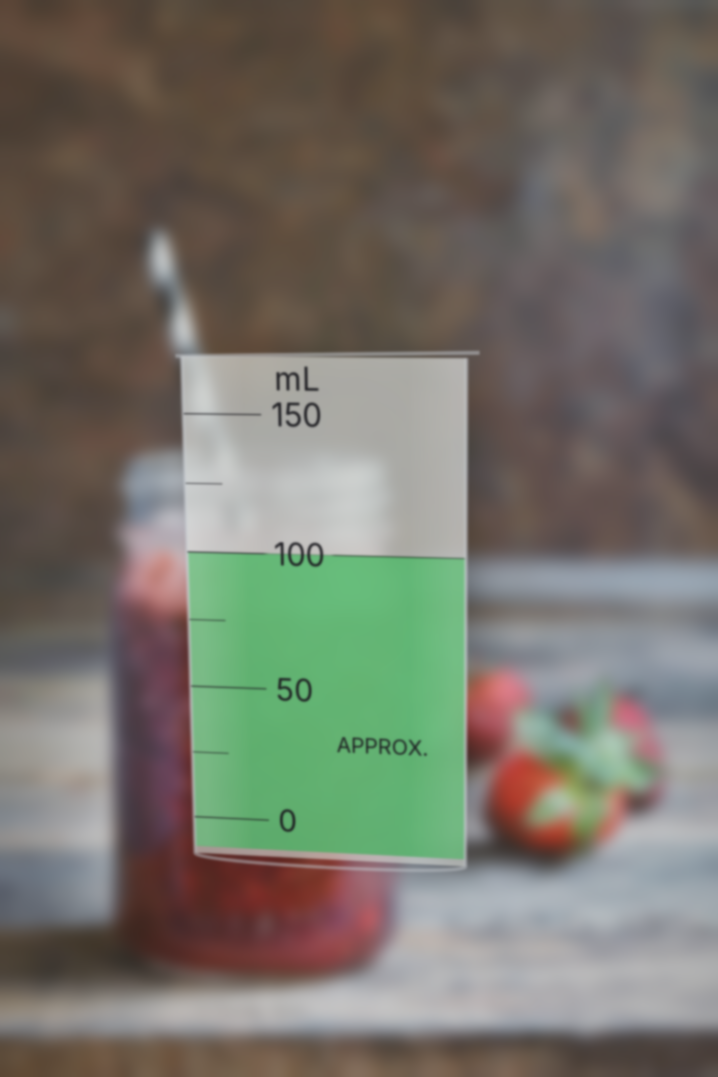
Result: 100 mL
